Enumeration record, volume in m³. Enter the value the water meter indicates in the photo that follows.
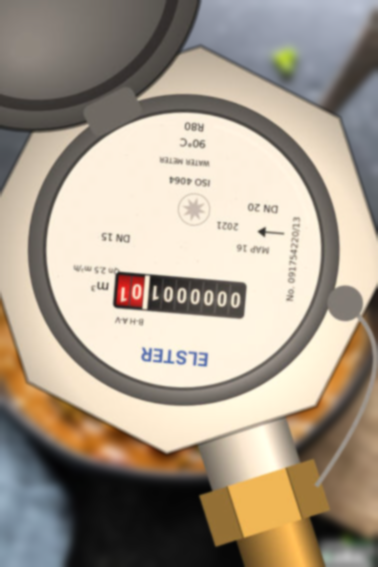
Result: 1.01 m³
